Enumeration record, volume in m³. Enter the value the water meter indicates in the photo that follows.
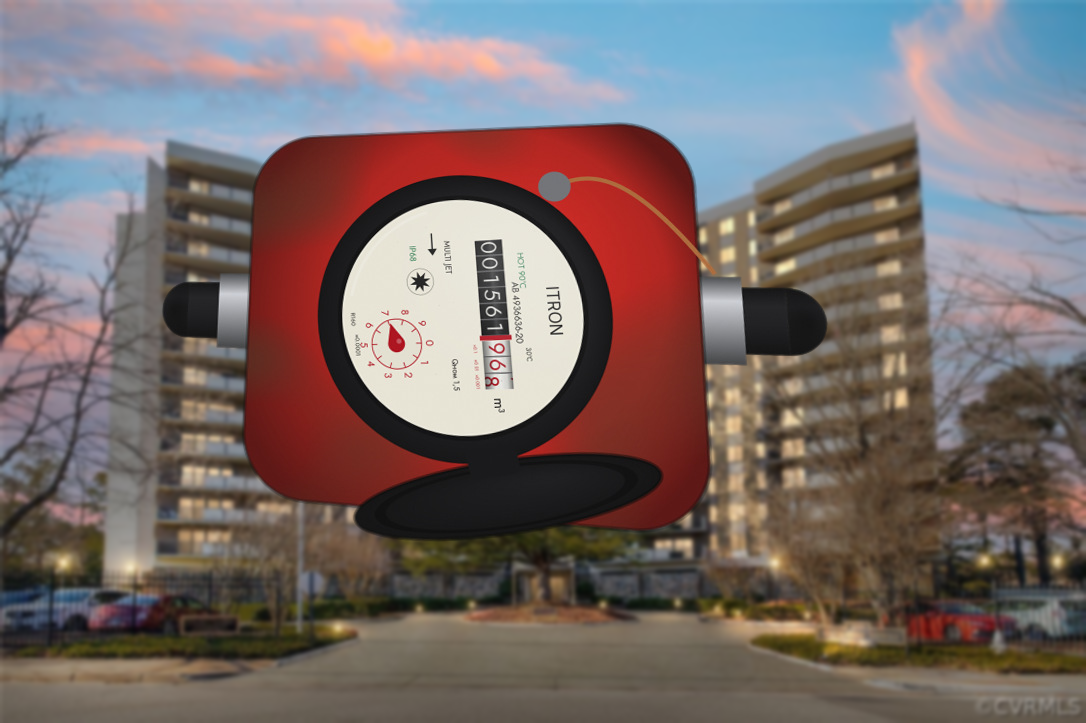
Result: 1561.9677 m³
